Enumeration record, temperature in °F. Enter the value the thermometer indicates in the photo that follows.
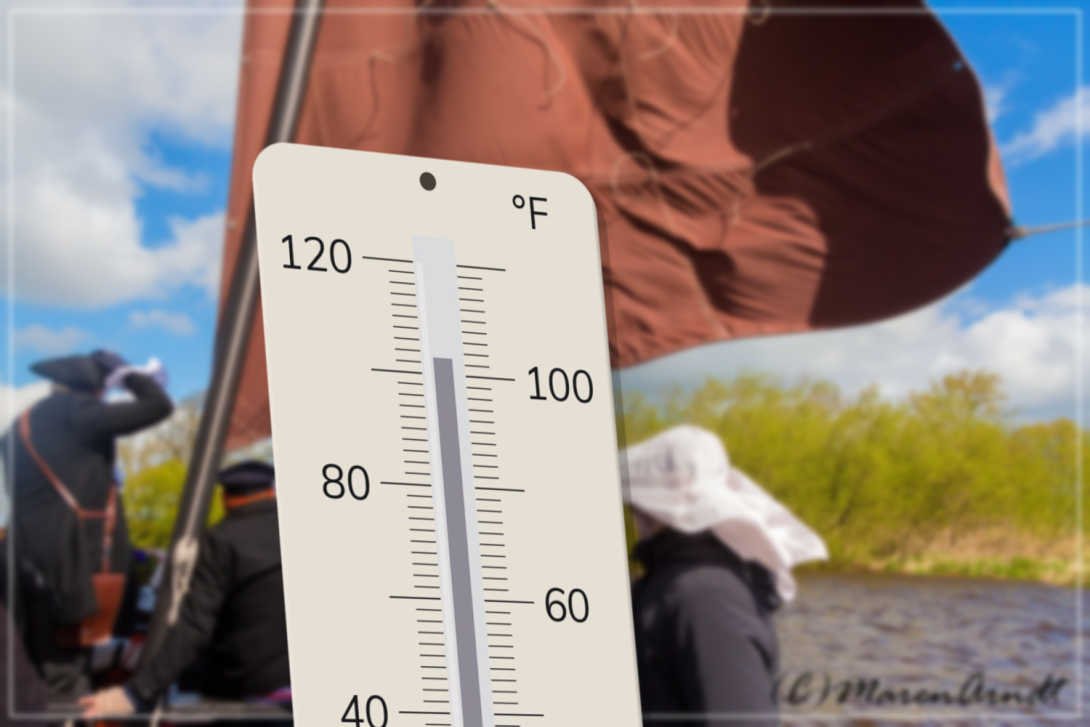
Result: 103 °F
